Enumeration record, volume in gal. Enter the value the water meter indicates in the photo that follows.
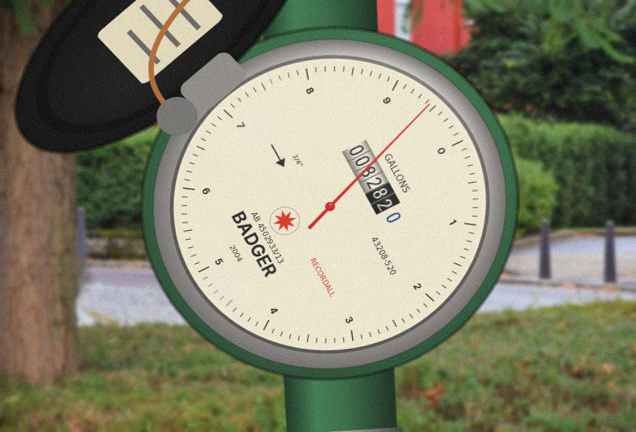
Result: 82819.4 gal
